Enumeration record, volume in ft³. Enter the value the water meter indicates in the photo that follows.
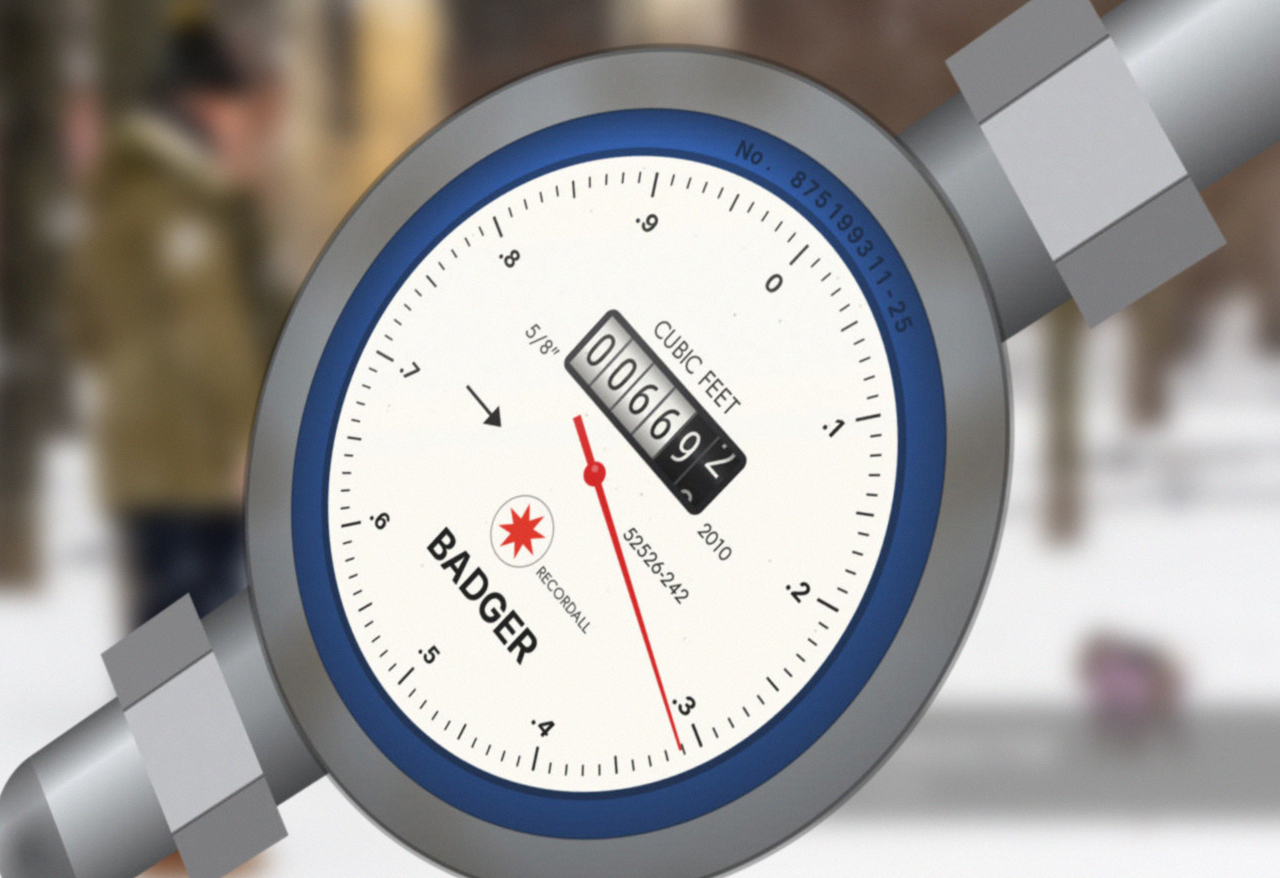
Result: 6692.31 ft³
